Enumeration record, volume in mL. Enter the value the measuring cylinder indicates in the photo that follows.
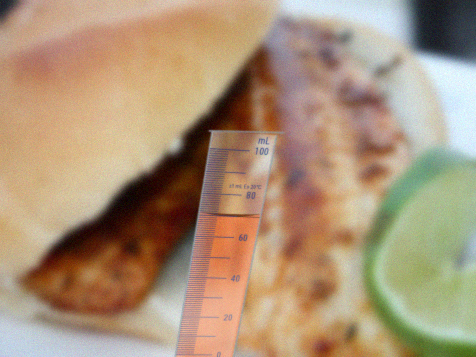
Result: 70 mL
